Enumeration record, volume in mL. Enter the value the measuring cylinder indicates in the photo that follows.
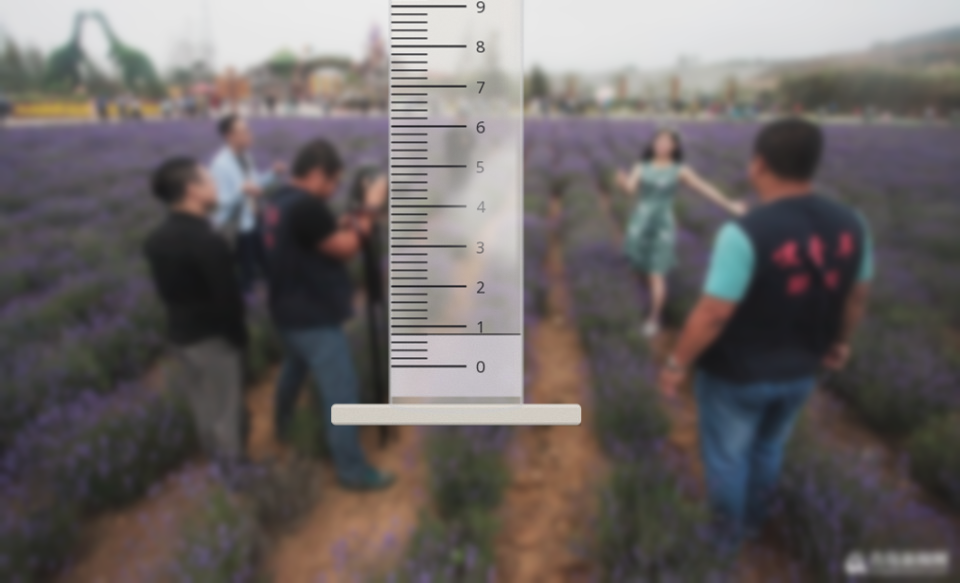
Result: 0.8 mL
